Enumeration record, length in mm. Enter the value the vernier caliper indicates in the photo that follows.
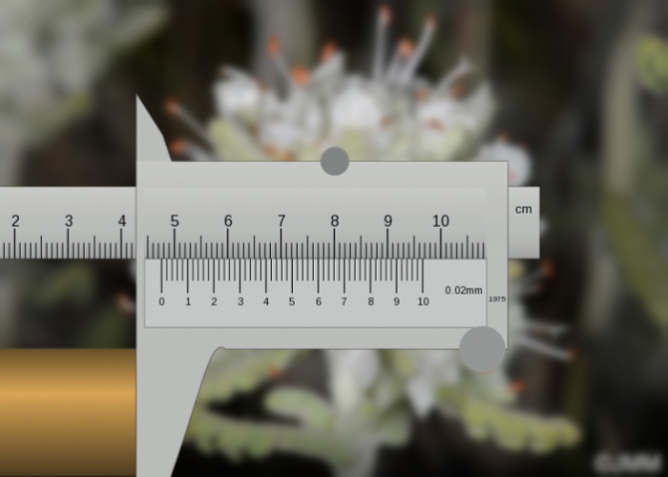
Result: 47.6 mm
